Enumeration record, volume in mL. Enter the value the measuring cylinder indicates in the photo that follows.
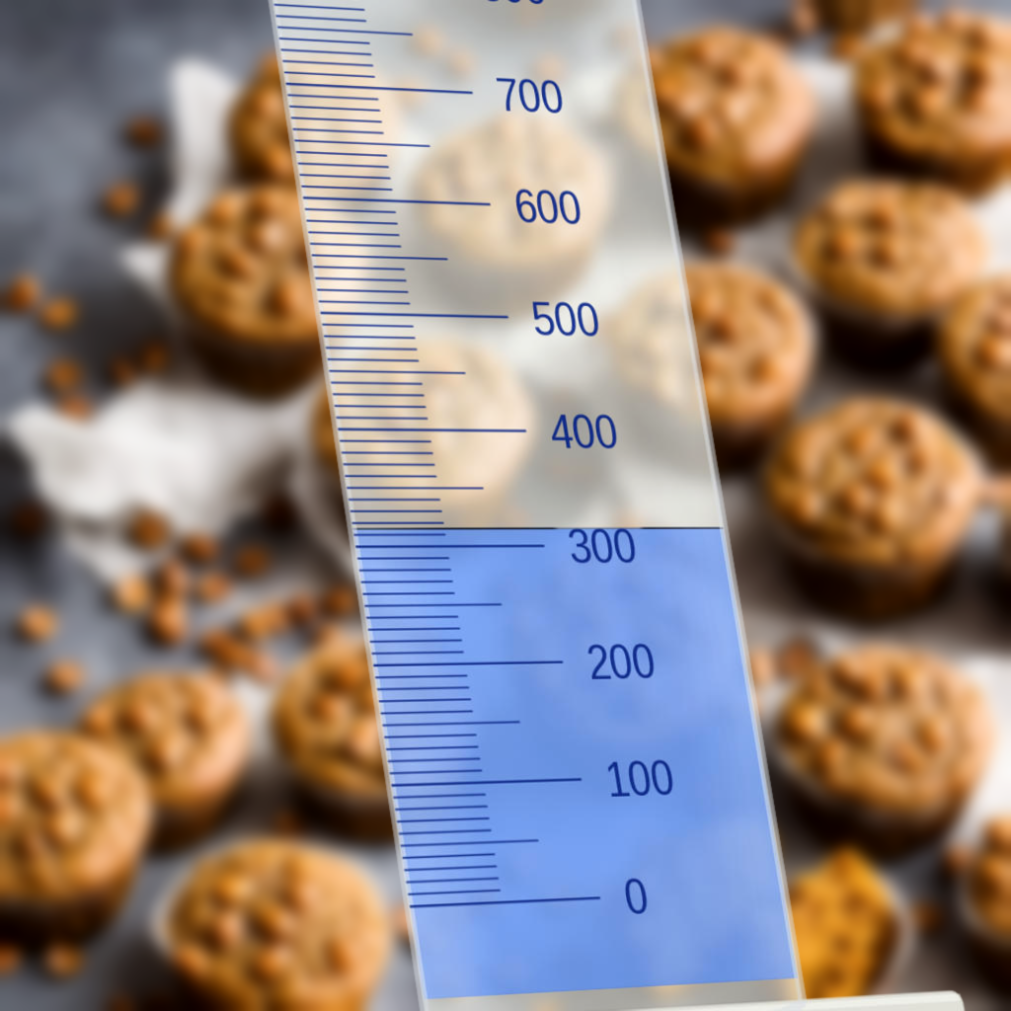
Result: 315 mL
